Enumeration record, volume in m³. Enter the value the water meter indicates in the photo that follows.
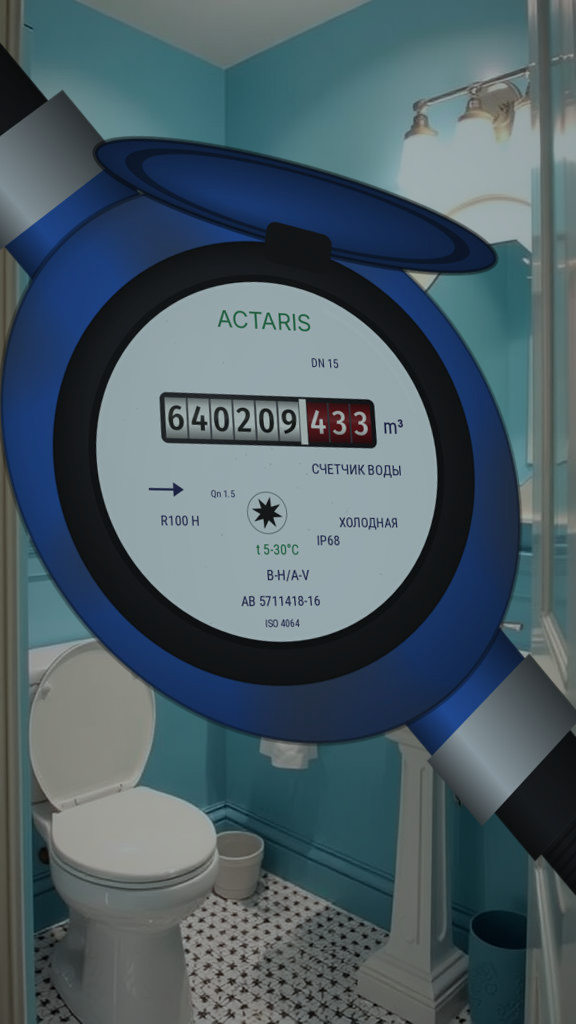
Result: 640209.433 m³
